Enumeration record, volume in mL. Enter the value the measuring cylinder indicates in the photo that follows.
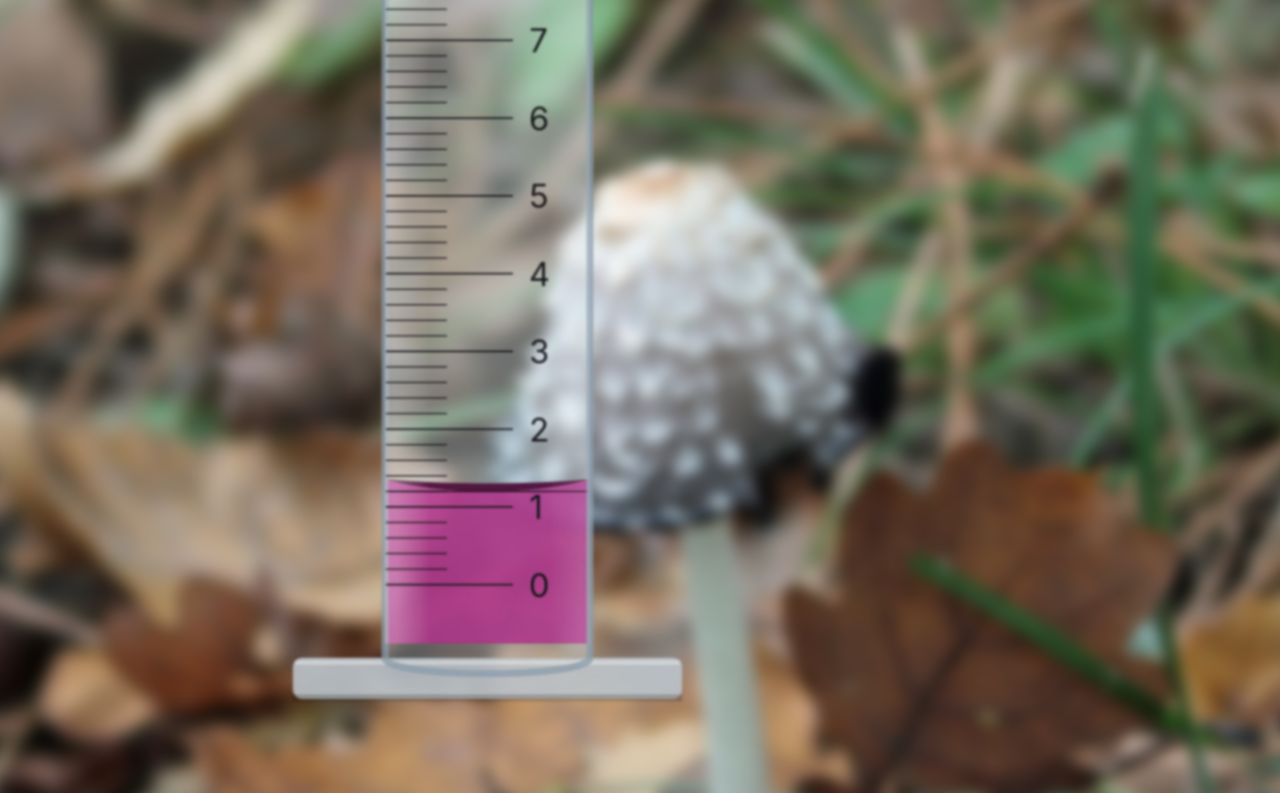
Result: 1.2 mL
